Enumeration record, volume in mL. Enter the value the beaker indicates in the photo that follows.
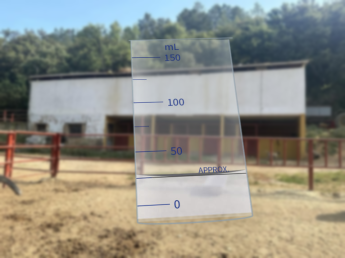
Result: 25 mL
